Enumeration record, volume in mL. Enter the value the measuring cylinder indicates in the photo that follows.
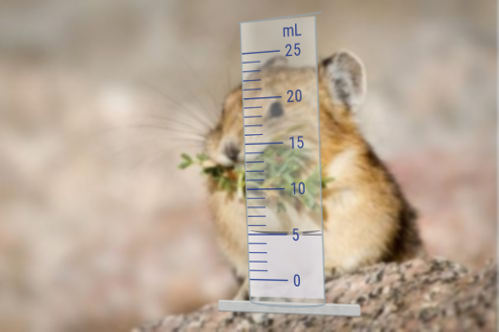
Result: 5 mL
